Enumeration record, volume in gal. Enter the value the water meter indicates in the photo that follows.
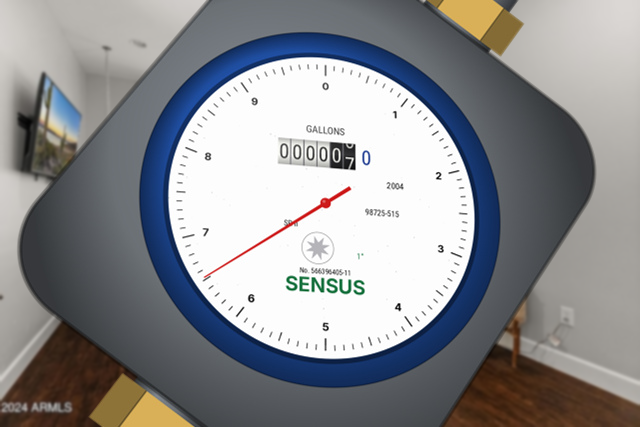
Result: 66.5 gal
